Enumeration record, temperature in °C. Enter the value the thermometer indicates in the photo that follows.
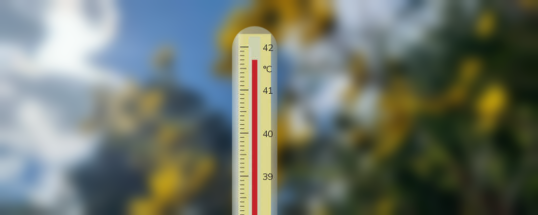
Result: 41.7 °C
